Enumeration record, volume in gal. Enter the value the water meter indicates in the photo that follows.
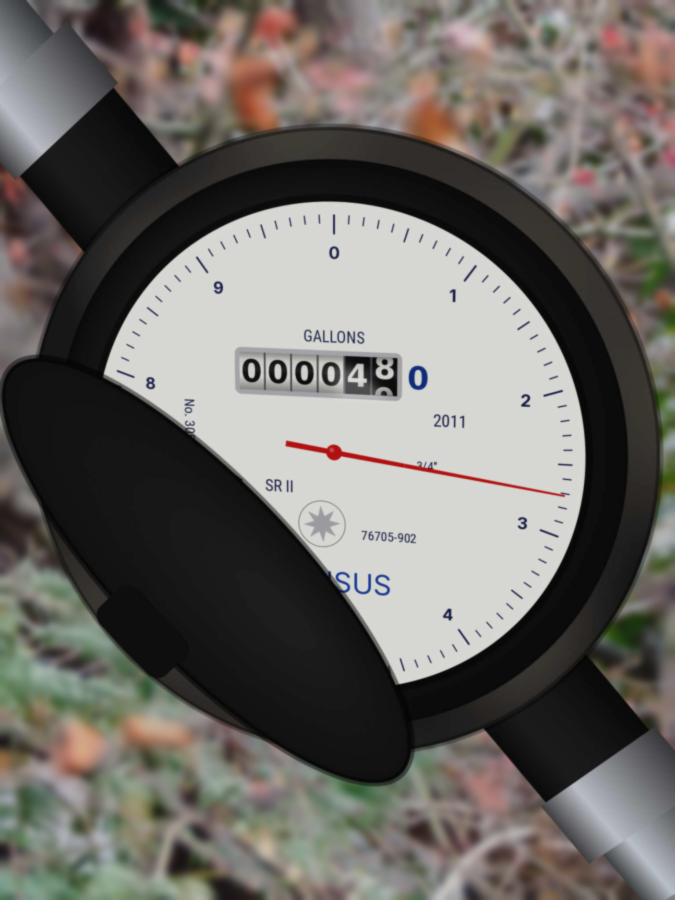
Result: 482.7 gal
